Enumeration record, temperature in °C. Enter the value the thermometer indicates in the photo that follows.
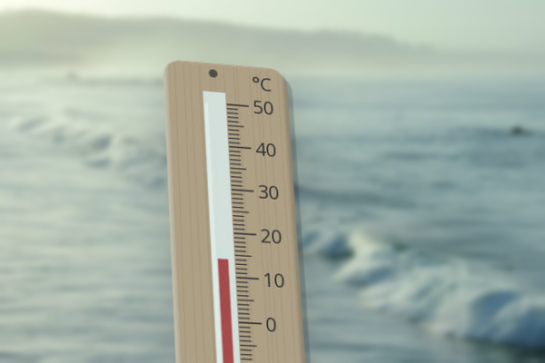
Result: 14 °C
